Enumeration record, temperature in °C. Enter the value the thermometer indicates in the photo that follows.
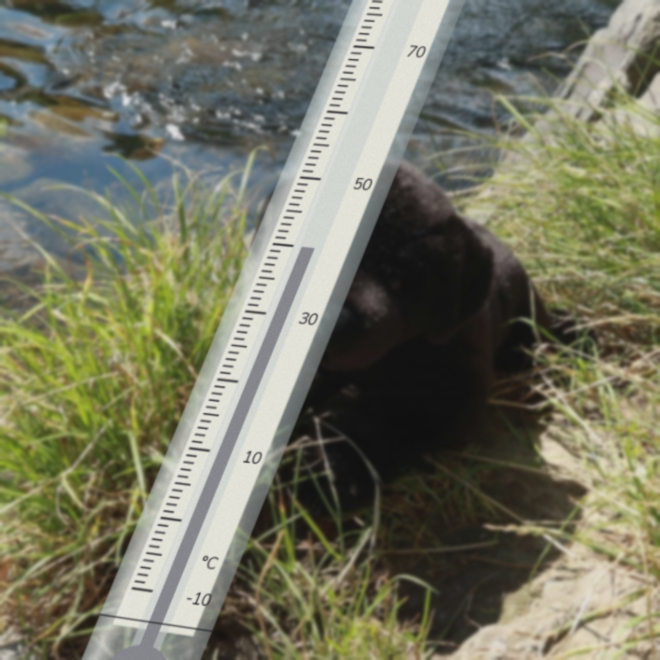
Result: 40 °C
